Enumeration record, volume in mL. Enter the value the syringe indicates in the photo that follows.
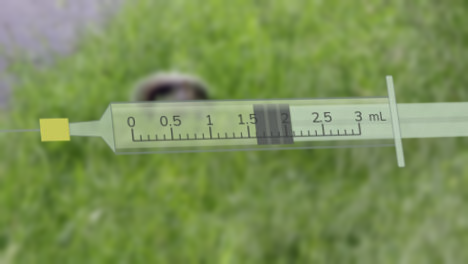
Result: 1.6 mL
